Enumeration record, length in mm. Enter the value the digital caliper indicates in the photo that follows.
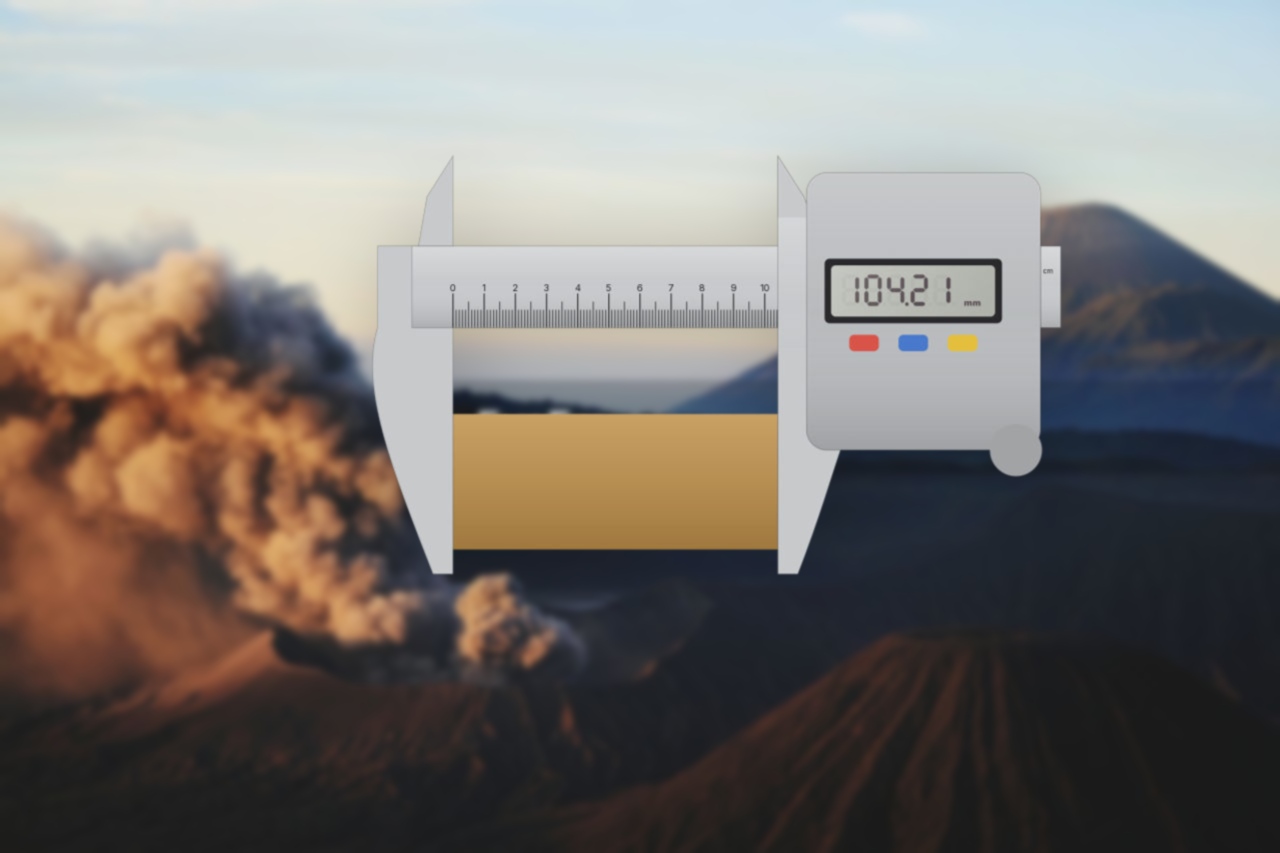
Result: 104.21 mm
